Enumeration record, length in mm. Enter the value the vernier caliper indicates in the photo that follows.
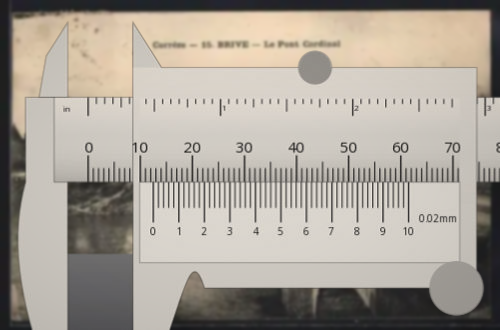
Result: 12.5 mm
